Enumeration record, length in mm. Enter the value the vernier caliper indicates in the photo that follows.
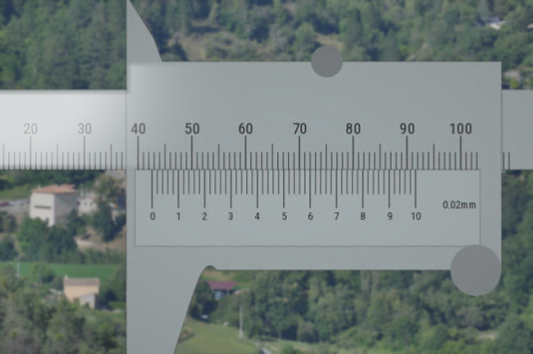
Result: 42.6 mm
